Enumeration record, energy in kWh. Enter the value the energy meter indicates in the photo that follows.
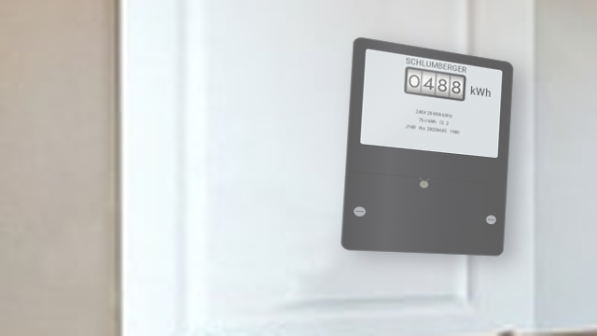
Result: 488 kWh
